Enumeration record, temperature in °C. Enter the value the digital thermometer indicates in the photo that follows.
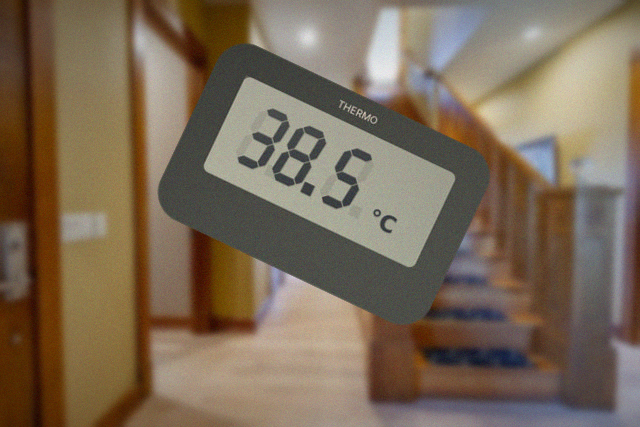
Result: 38.5 °C
